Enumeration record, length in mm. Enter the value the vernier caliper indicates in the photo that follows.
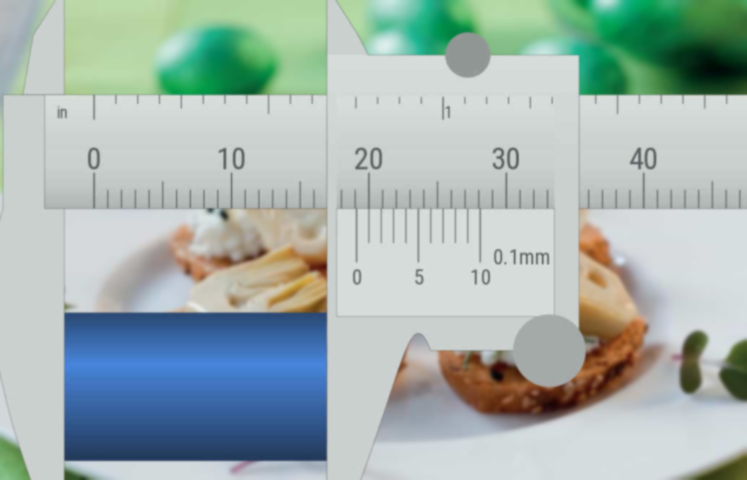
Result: 19.1 mm
